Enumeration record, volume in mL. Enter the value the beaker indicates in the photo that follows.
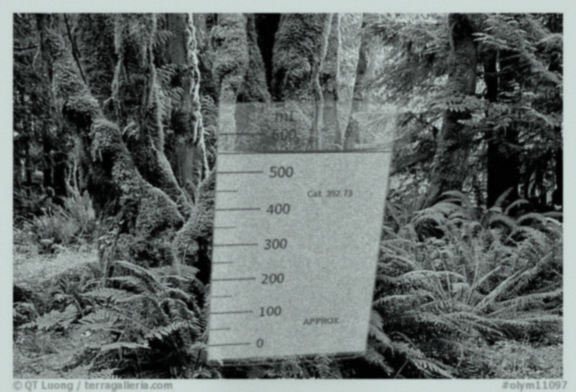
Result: 550 mL
